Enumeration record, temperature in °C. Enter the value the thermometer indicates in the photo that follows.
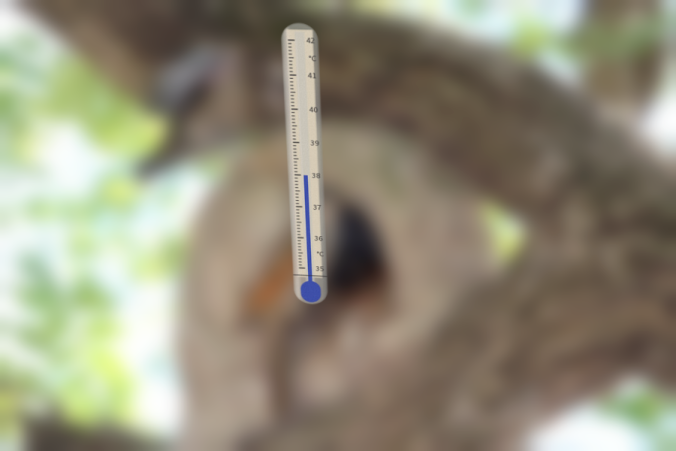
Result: 38 °C
